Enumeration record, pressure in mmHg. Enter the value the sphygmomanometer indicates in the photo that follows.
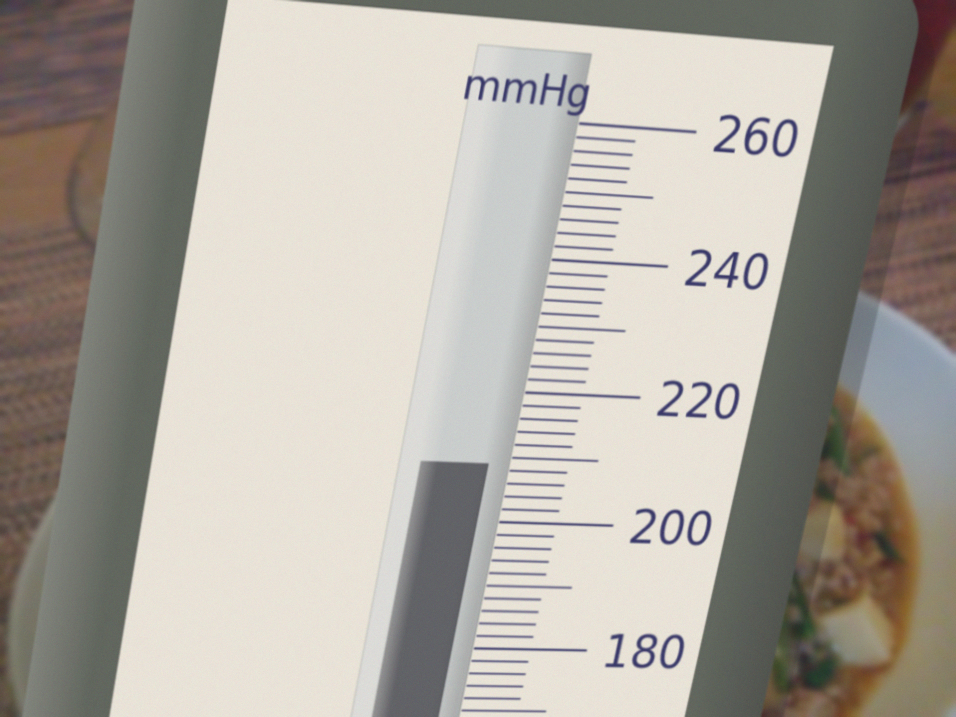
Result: 209 mmHg
